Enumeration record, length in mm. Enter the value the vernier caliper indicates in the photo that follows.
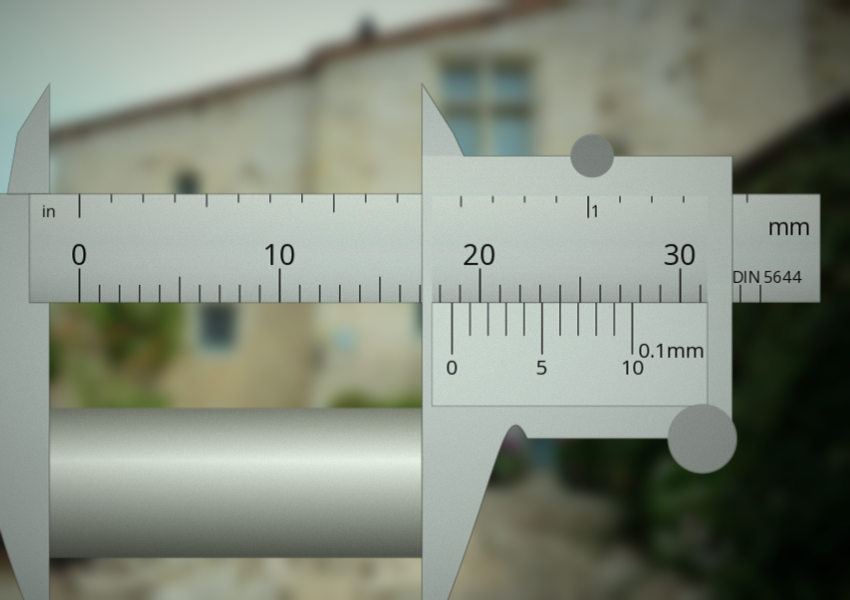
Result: 18.6 mm
